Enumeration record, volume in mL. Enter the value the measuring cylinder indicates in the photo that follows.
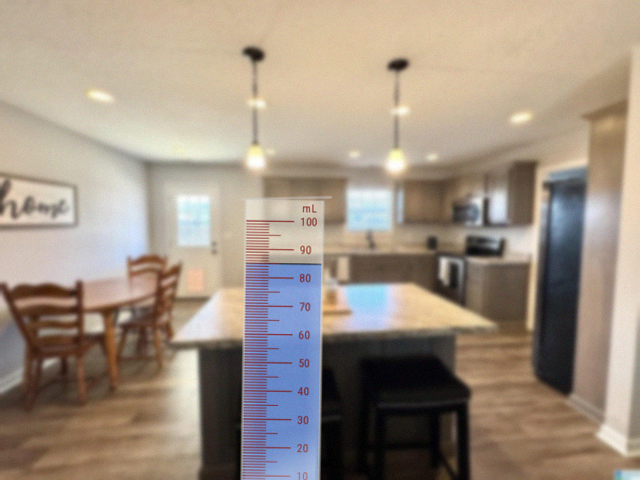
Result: 85 mL
